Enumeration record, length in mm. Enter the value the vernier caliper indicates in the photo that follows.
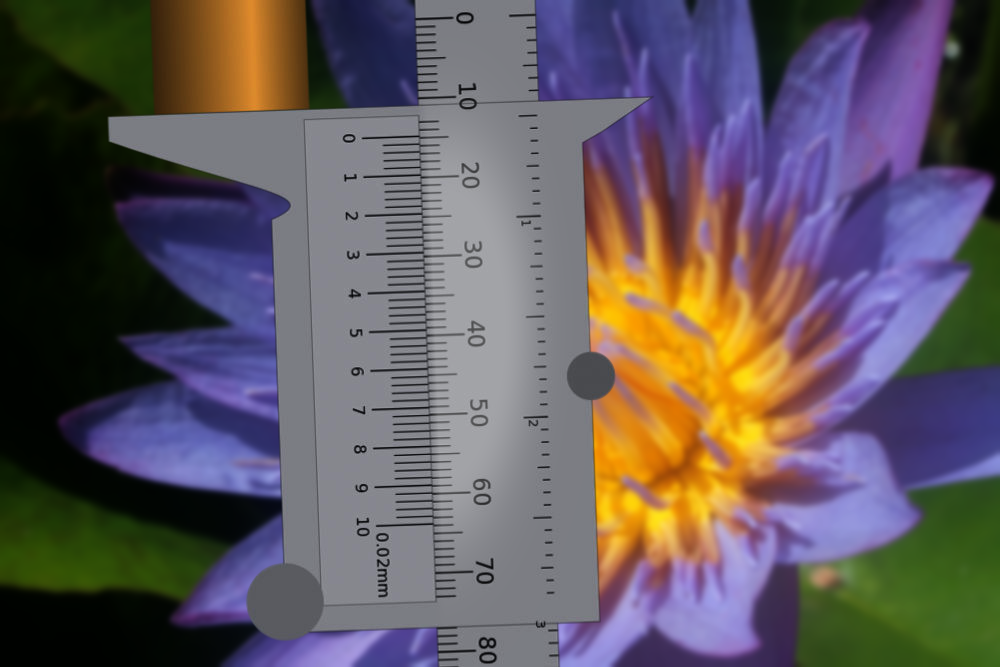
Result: 14.8 mm
